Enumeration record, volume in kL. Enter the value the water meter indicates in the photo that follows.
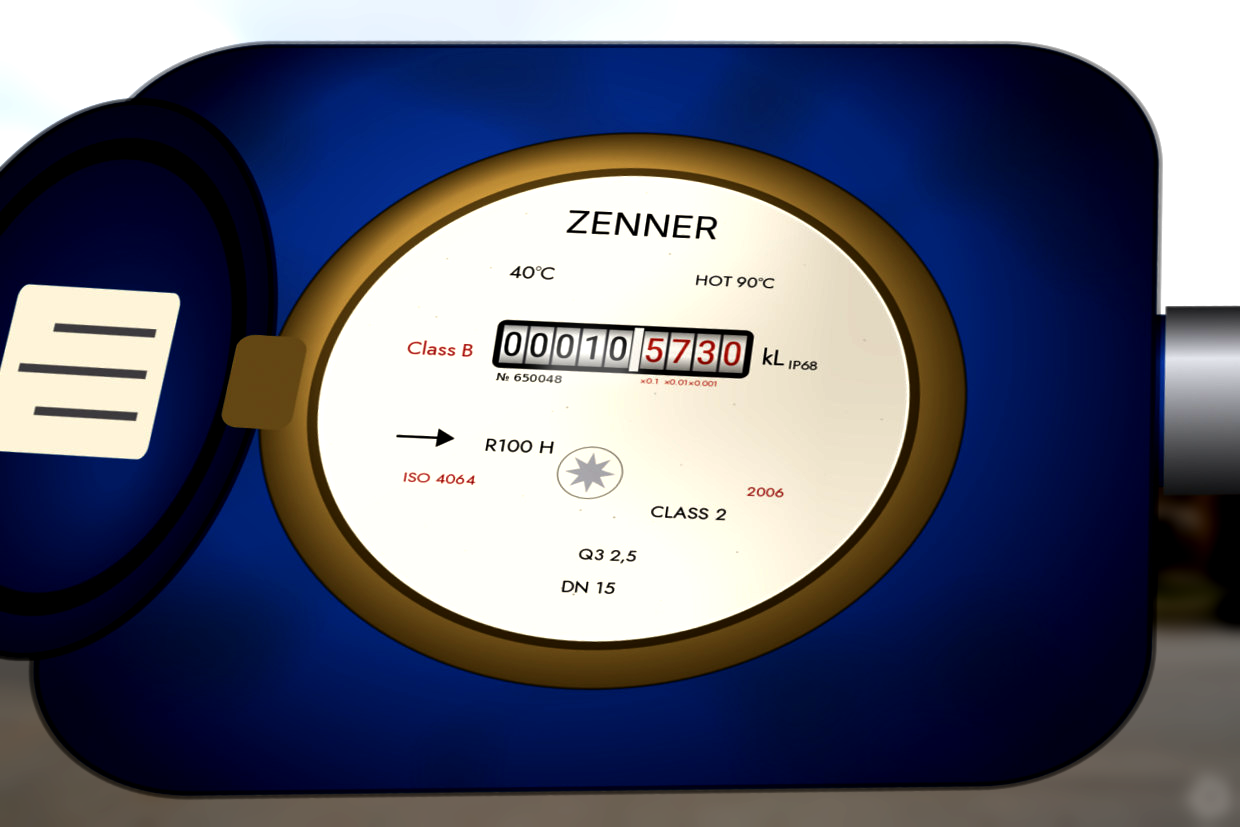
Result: 10.5730 kL
